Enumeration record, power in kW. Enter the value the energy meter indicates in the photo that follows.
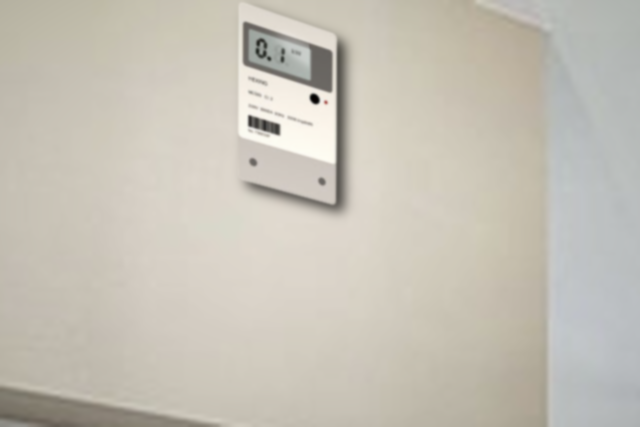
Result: 0.1 kW
